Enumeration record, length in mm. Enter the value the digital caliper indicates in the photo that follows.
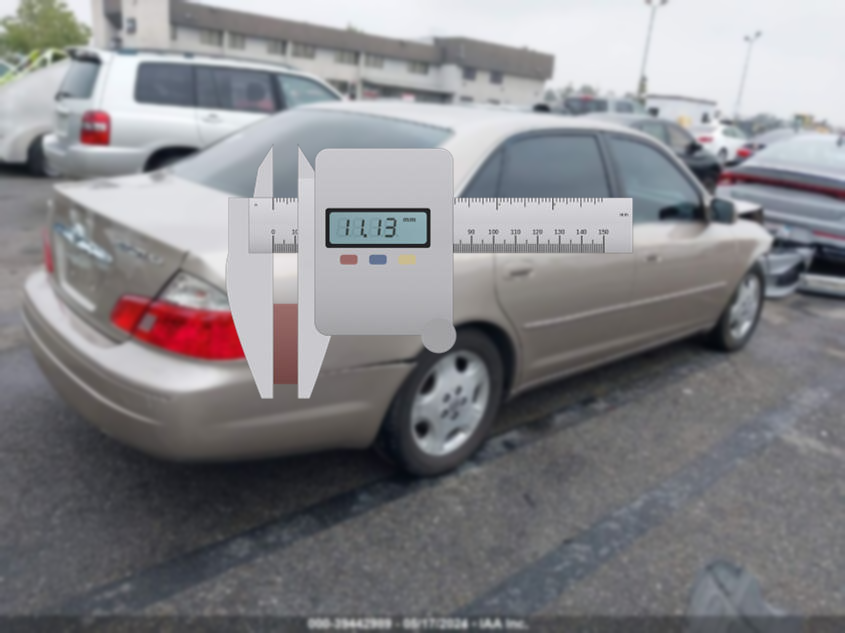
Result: 11.13 mm
